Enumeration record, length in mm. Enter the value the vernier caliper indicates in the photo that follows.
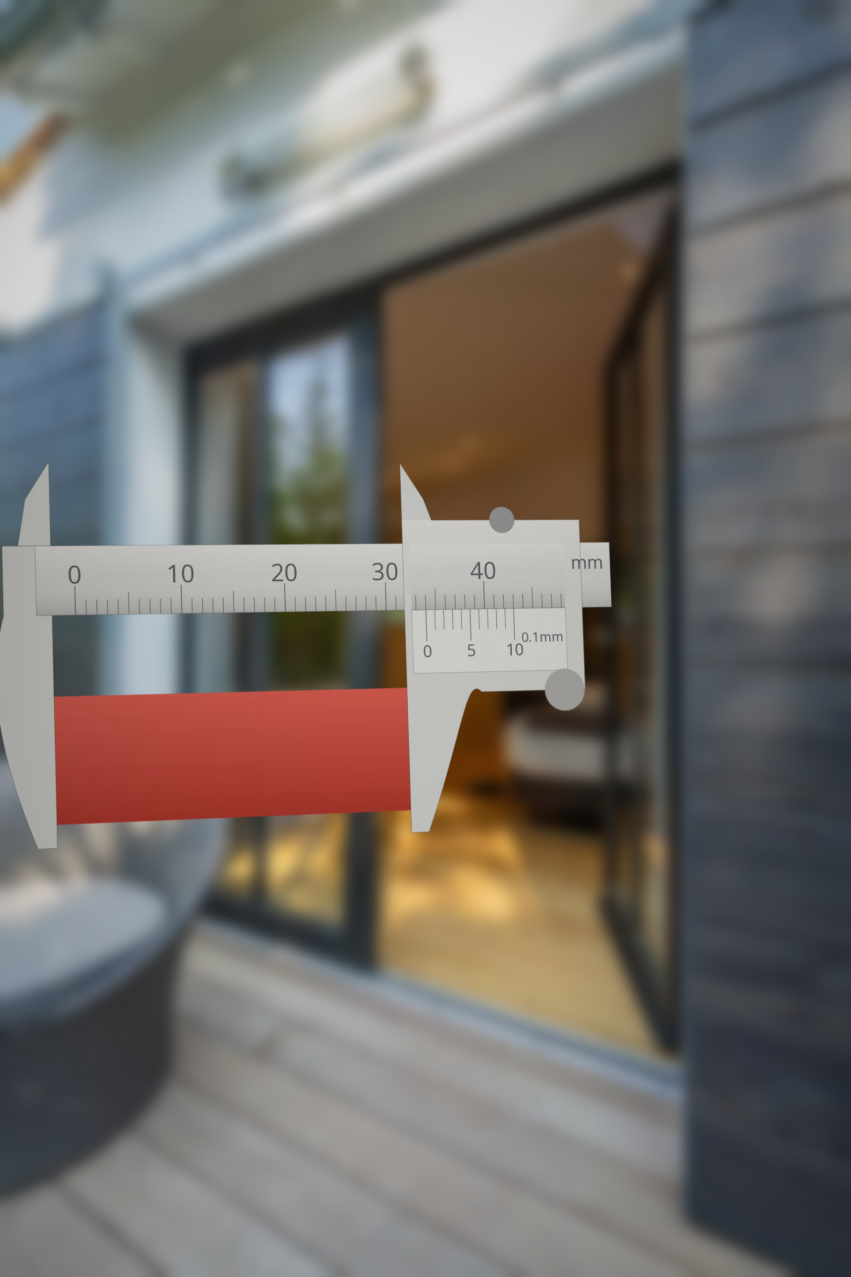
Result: 34.0 mm
